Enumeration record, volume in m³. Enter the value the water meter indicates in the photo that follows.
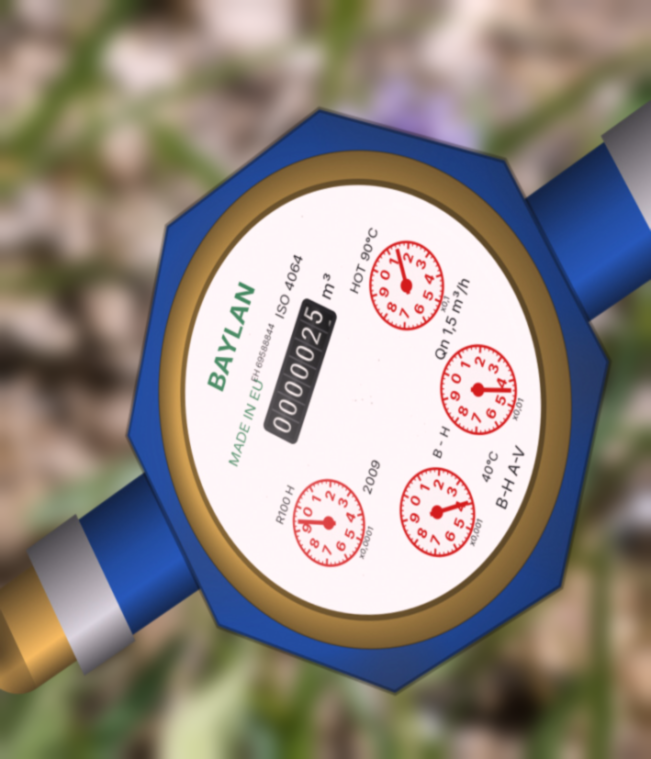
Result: 25.1439 m³
